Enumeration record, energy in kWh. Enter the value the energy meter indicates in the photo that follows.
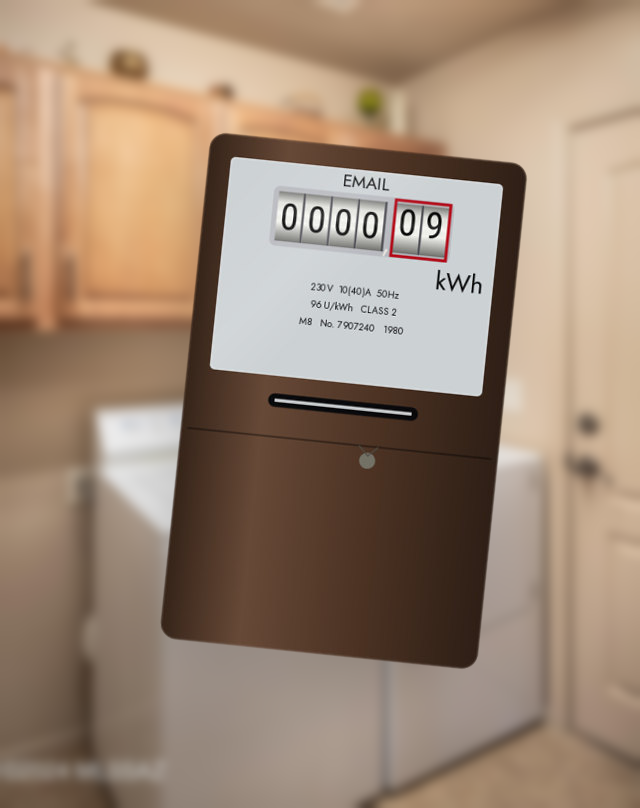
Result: 0.09 kWh
